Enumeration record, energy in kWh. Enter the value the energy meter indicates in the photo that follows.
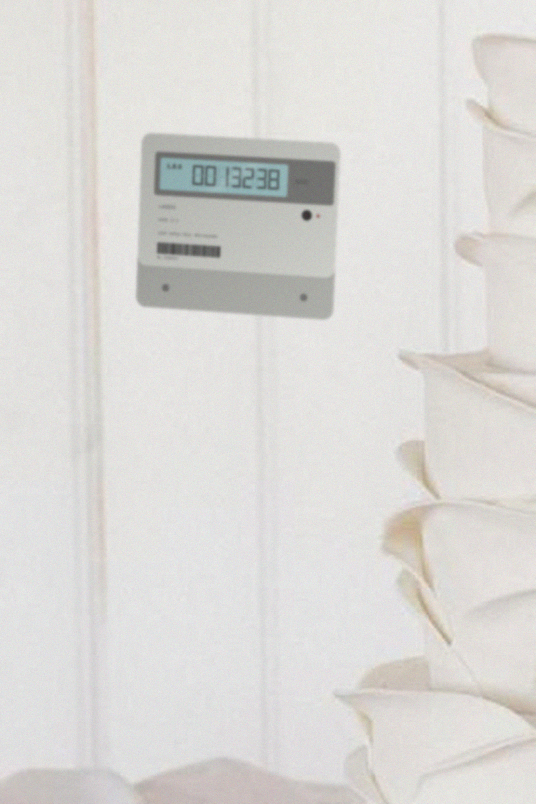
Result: 13238 kWh
